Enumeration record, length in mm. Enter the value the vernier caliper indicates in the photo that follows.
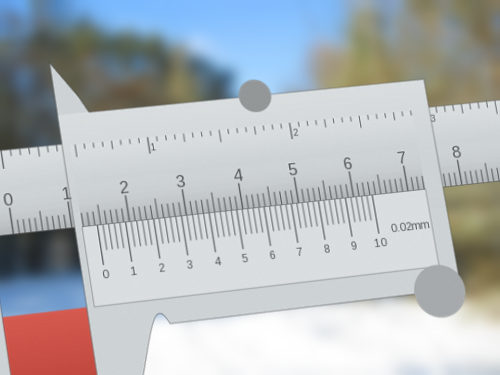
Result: 14.4 mm
